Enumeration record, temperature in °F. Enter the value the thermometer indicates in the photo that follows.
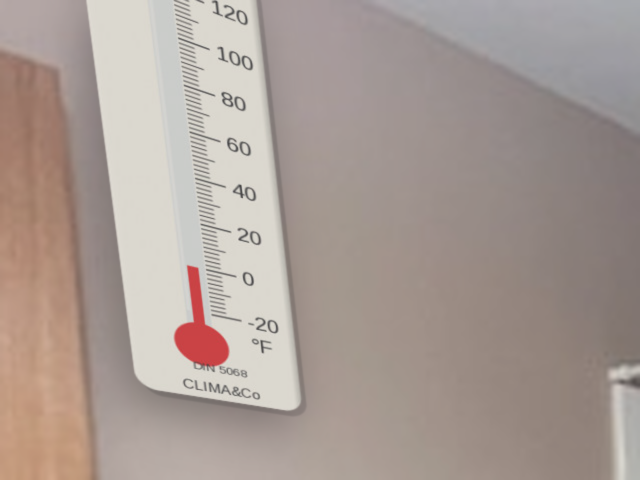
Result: 0 °F
